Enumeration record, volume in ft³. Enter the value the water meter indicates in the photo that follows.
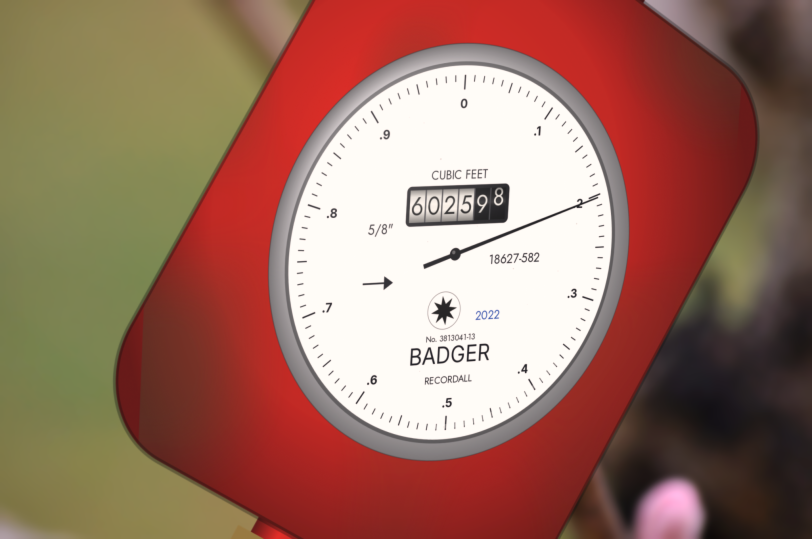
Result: 602598.20 ft³
